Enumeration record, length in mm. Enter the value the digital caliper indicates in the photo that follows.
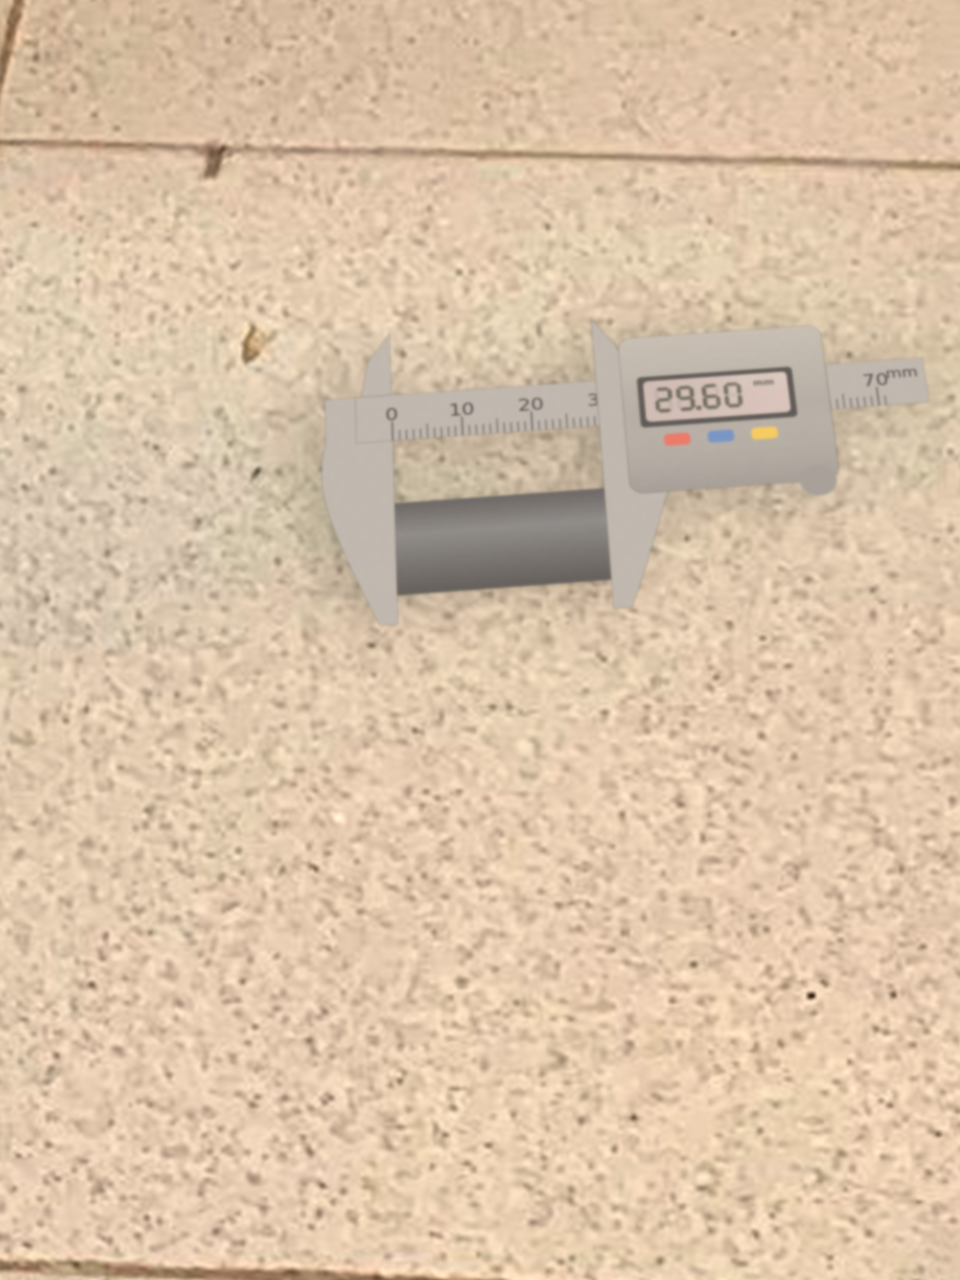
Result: 29.60 mm
